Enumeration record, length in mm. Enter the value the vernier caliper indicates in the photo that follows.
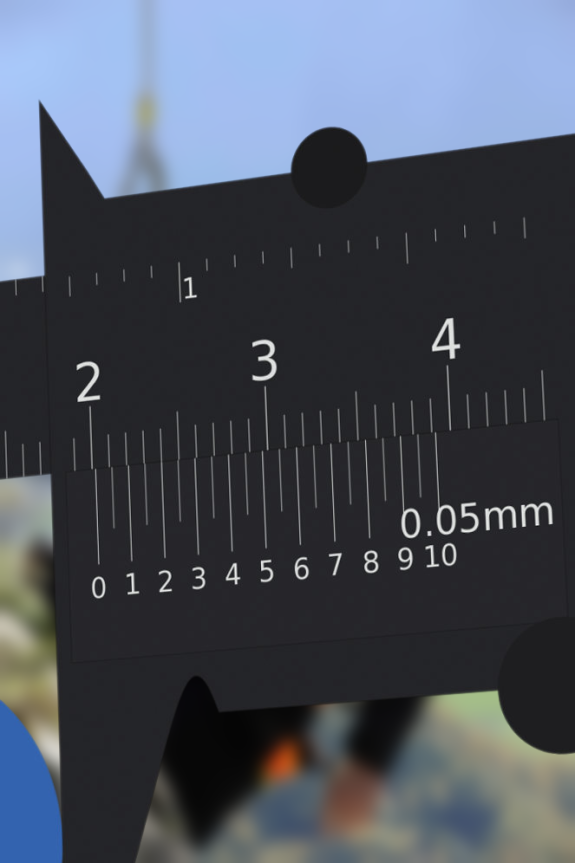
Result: 20.2 mm
